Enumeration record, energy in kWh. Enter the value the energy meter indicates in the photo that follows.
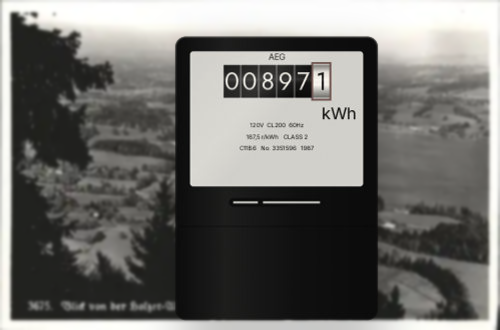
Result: 897.1 kWh
